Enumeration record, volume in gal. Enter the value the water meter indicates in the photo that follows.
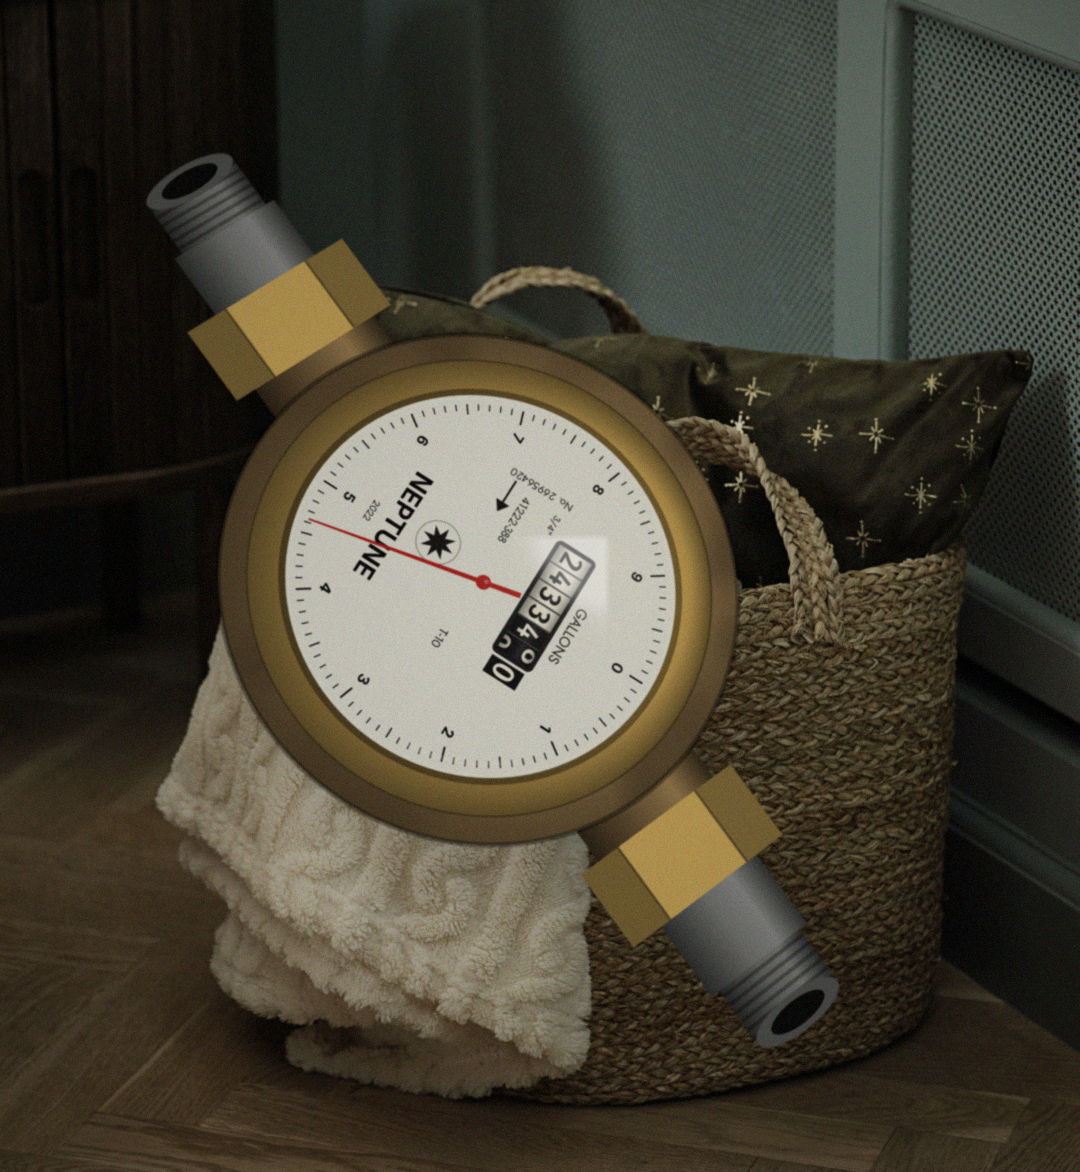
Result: 2433484.6 gal
